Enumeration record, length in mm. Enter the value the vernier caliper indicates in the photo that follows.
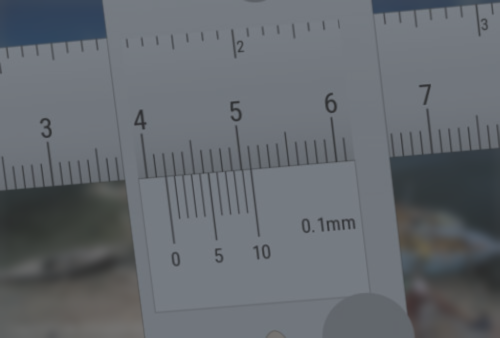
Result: 42.0 mm
